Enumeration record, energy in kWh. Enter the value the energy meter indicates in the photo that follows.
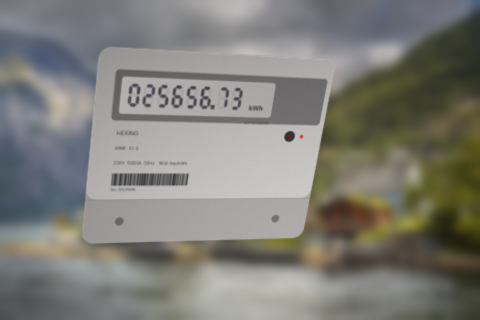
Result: 25656.73 kWh
